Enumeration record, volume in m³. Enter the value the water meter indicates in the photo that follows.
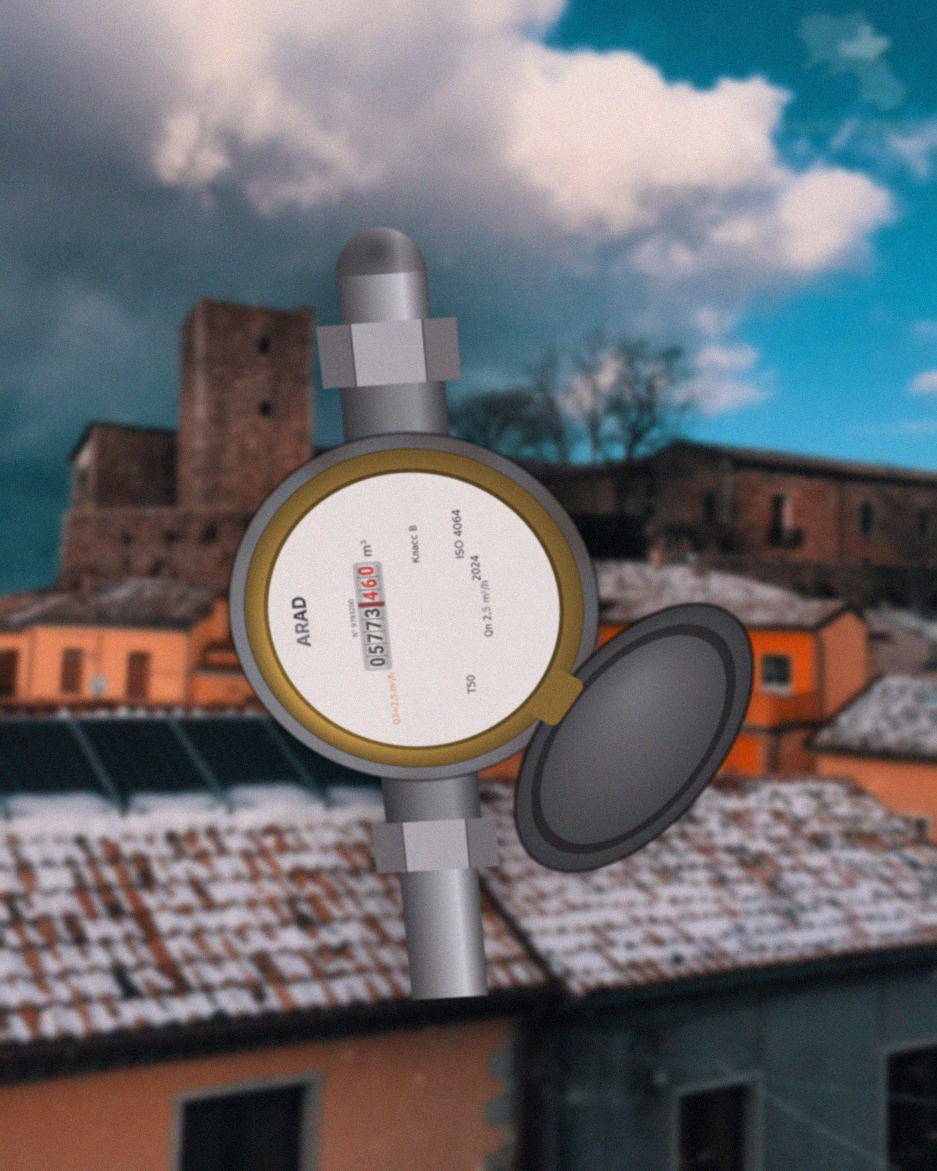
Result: 5773.460 m³
